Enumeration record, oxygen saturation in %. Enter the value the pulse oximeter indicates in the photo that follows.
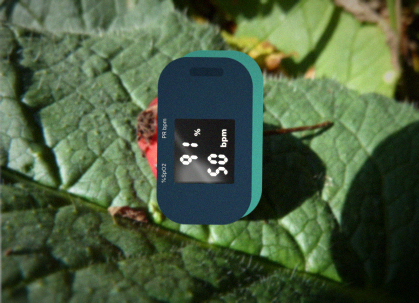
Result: 91 %
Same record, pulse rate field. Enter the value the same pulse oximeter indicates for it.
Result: 50 bpm
